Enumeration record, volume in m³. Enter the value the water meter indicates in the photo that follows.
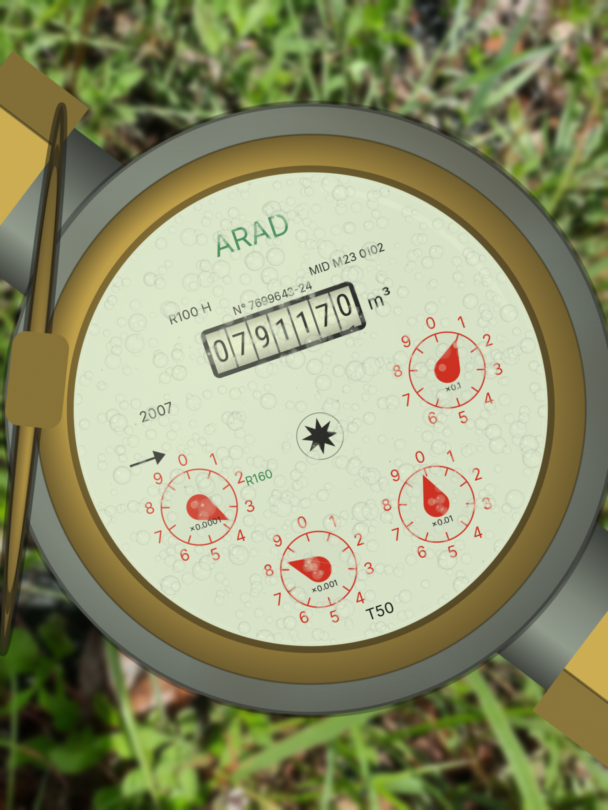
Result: 791170.0983 m³
